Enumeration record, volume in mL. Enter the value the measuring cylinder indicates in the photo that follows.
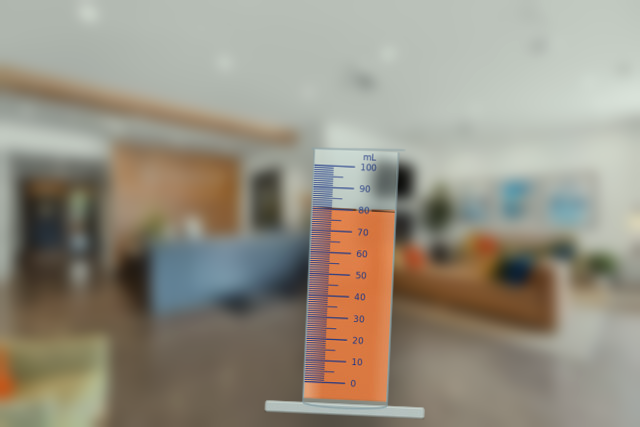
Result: 80 mL
